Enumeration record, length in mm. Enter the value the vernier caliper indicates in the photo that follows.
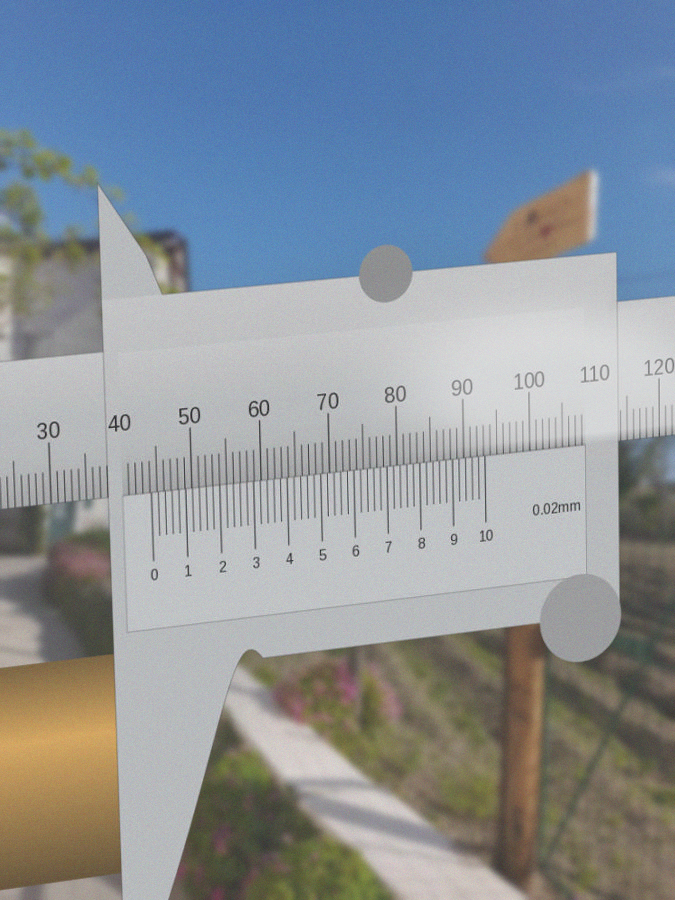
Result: 44.2 mm
